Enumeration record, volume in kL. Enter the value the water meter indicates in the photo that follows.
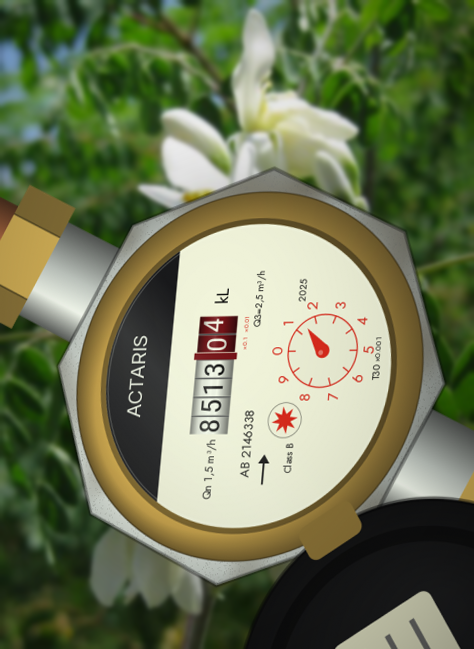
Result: 8513.041 kL
